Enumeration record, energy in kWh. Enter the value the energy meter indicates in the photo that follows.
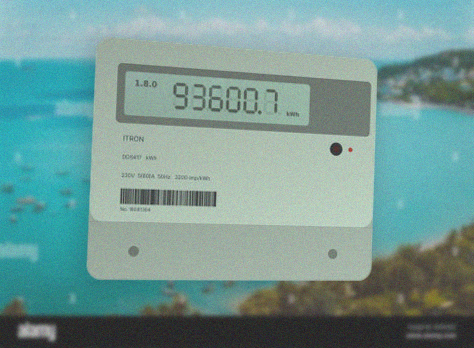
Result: 93600.7 kWh
